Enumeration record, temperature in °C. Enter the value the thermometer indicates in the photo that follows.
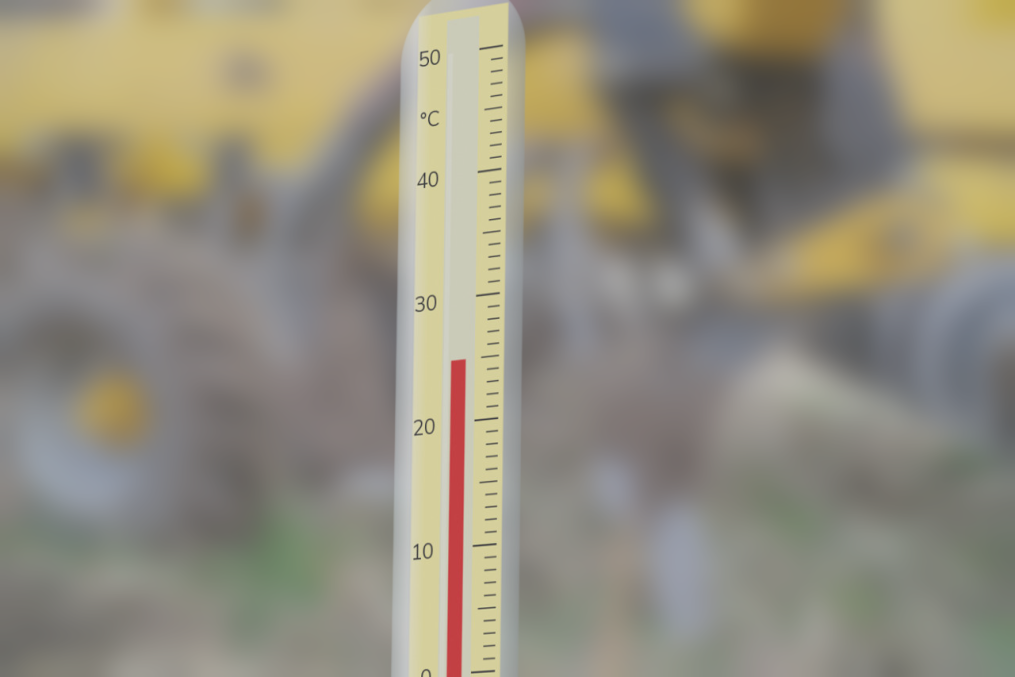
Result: 25 °C
